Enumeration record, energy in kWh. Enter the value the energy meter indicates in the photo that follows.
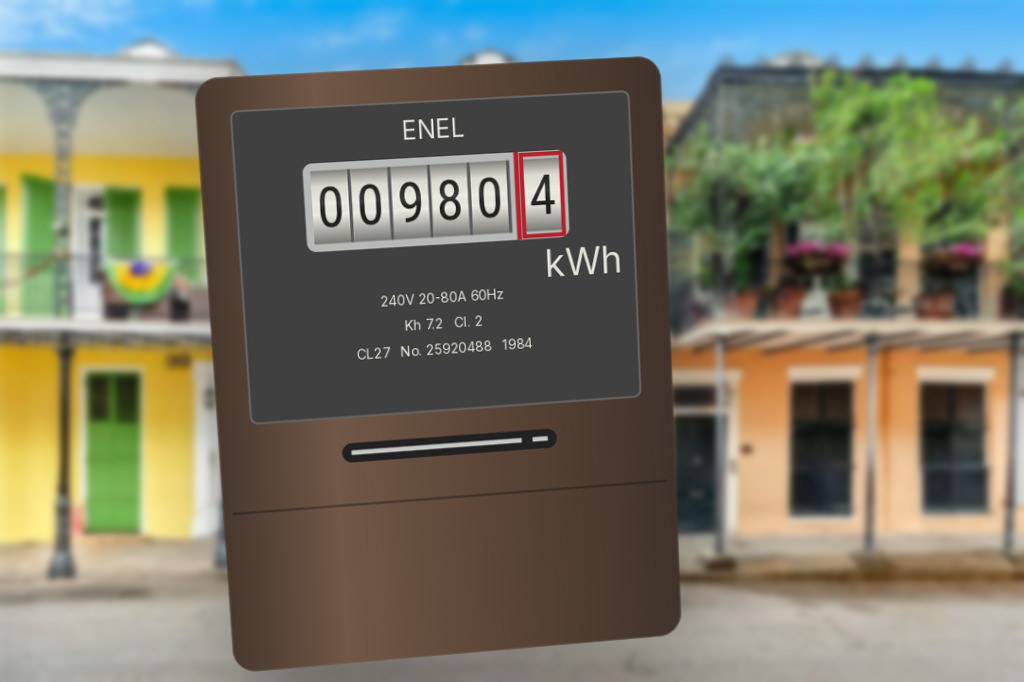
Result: 980.4 kWh
